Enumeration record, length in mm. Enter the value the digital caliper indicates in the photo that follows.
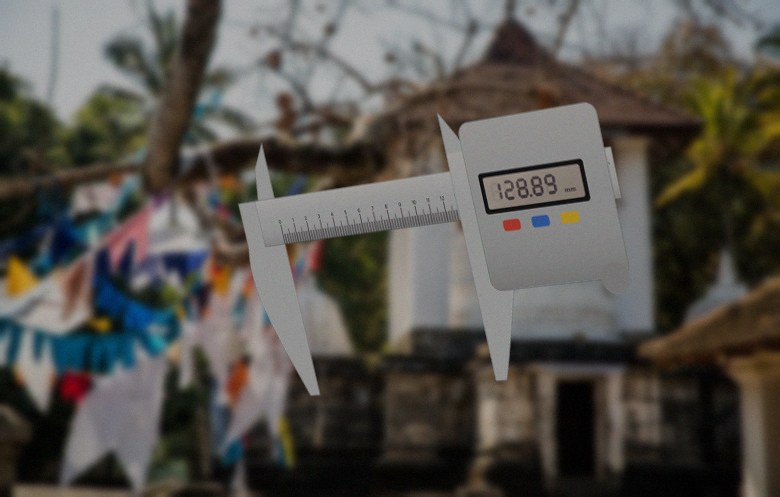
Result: 128.89 mm
